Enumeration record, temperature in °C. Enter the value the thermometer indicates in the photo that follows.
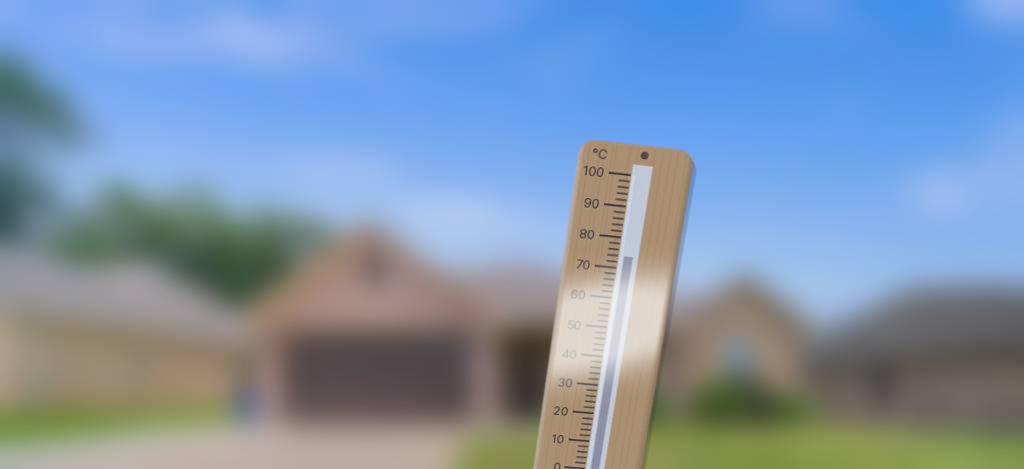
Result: 74 °C
